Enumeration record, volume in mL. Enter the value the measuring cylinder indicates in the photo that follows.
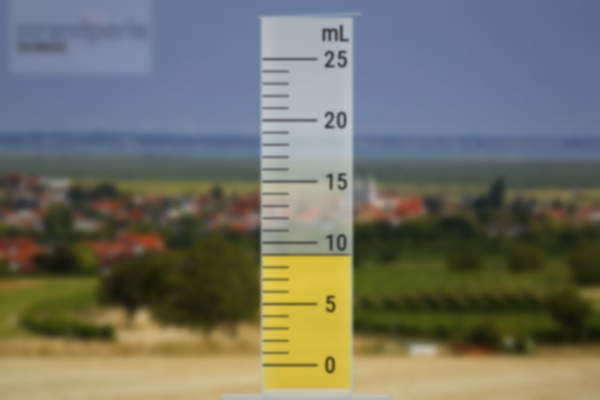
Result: 9 mL
